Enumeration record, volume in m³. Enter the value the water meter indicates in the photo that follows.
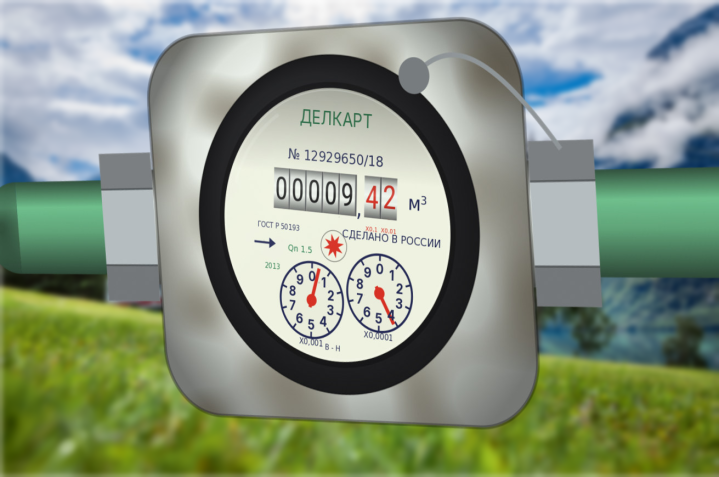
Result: 9.4204 m³
